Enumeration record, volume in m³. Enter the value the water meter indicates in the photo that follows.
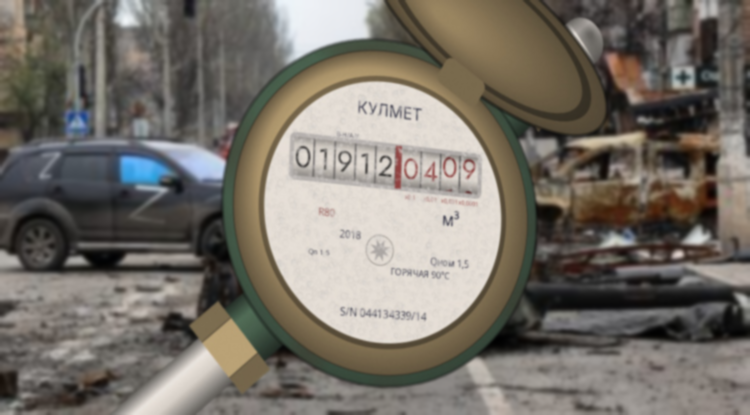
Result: 1912.0409 m³
